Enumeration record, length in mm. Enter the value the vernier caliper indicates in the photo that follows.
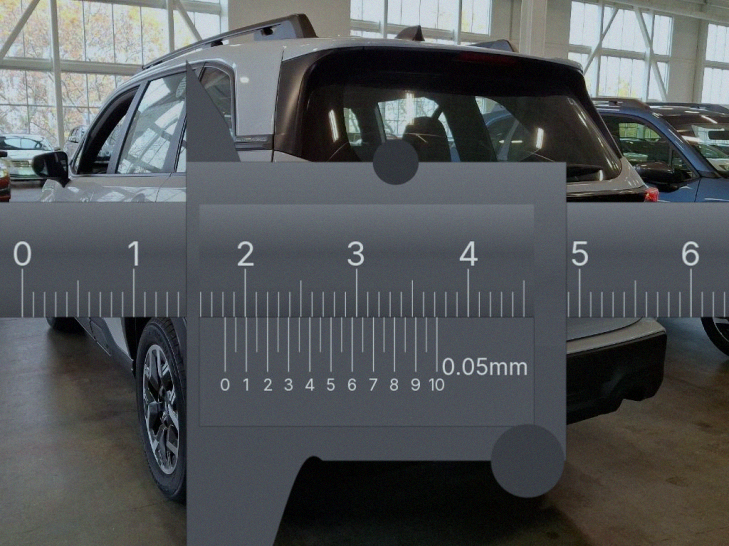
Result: 18.2 mm
